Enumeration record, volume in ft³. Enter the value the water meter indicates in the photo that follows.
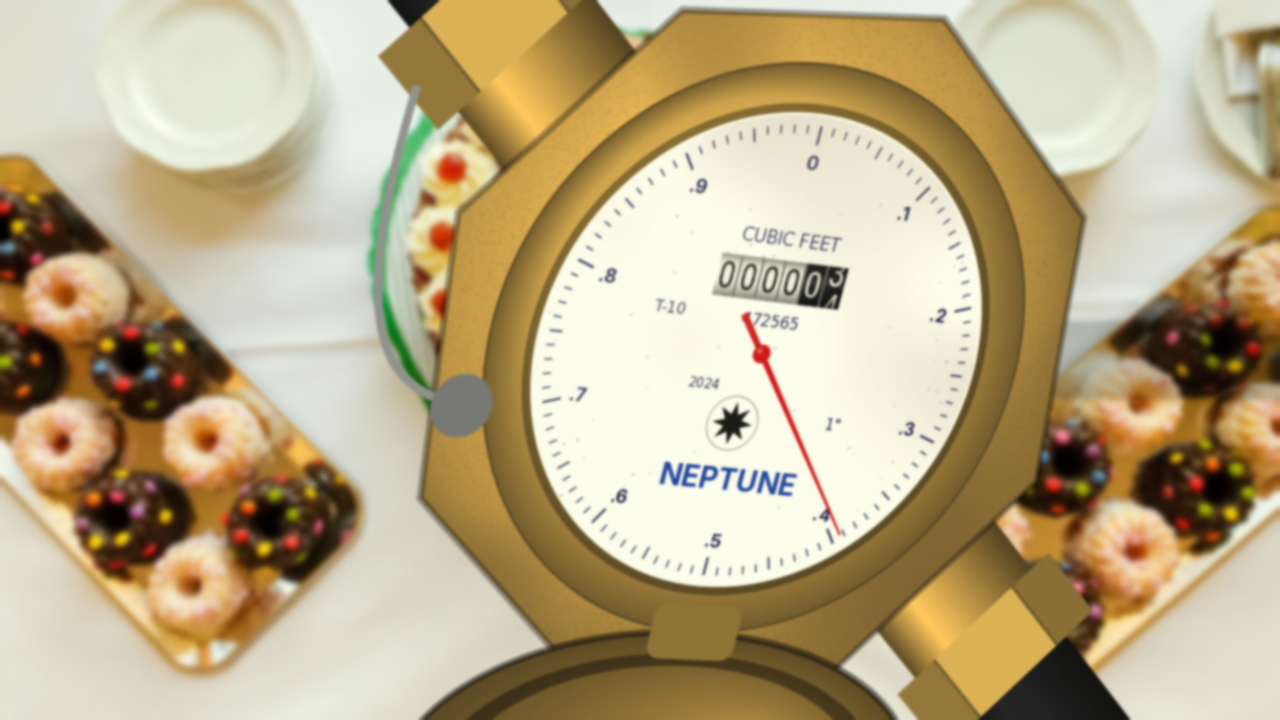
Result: 3.39 ft³
